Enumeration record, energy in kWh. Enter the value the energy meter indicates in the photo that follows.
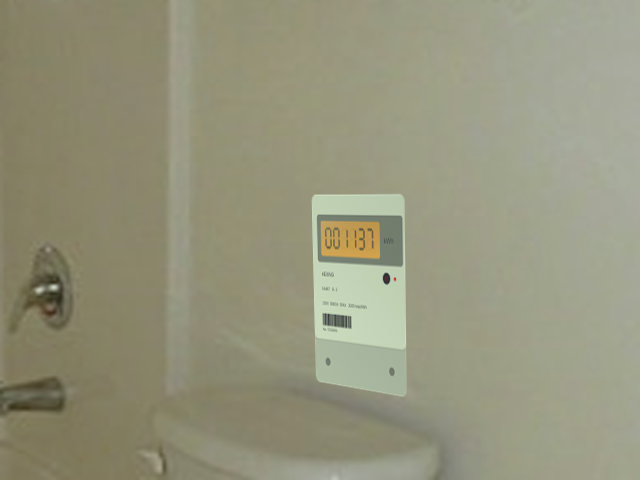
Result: 1137 kWh
